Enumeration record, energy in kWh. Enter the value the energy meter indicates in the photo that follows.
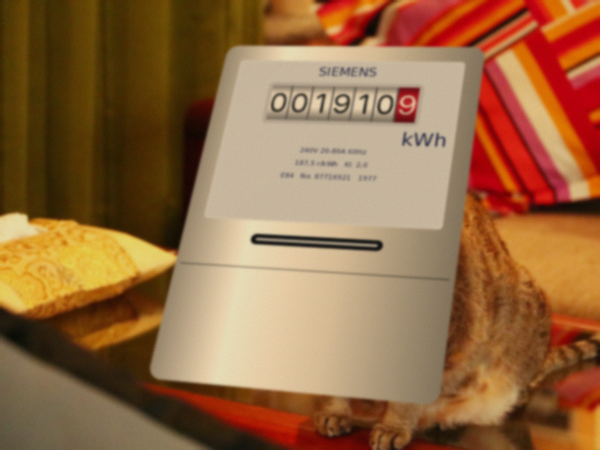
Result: 1910.9 kWh
